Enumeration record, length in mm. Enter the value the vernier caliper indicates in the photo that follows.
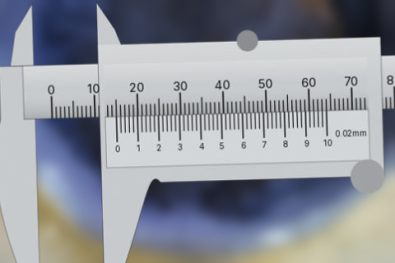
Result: 15.0 mm
